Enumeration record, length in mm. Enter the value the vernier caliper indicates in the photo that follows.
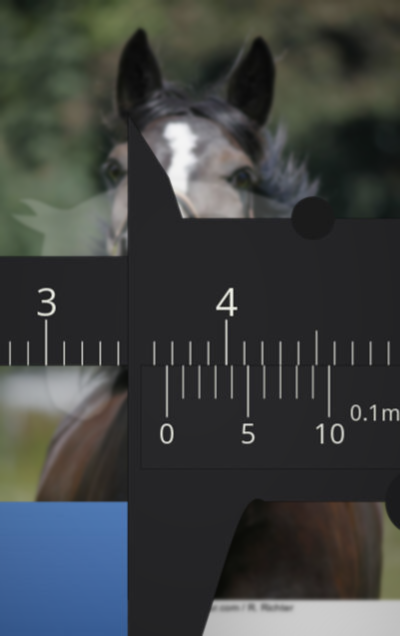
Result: 36.7 mm
